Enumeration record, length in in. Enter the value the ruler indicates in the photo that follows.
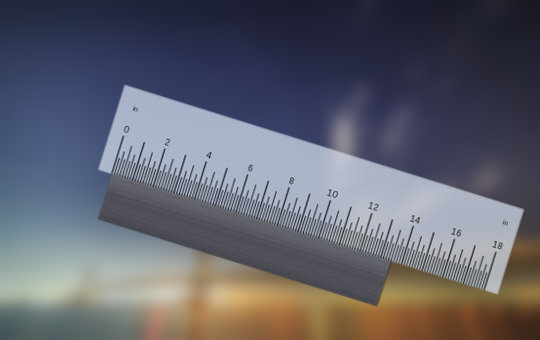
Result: 13.5 in
